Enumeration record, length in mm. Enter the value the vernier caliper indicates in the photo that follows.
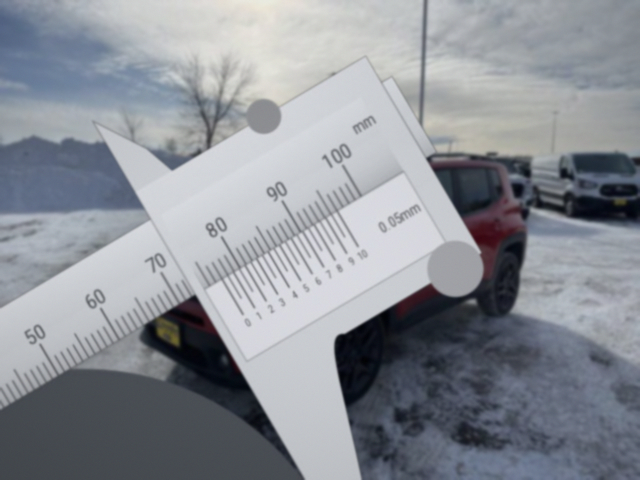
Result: 77.0 mm
